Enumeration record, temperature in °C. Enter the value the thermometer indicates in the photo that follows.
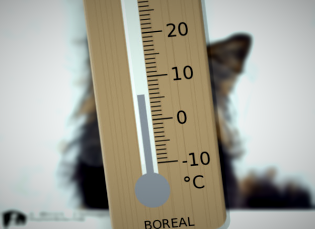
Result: 6 °C
